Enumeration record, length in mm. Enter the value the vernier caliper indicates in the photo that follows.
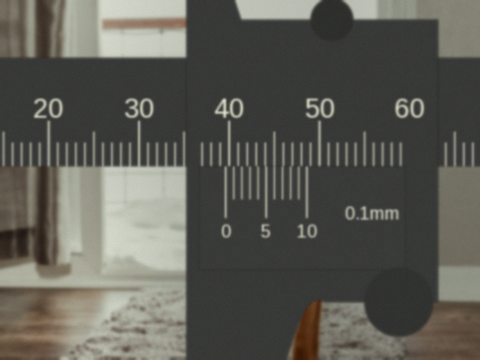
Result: 39.6 mm
